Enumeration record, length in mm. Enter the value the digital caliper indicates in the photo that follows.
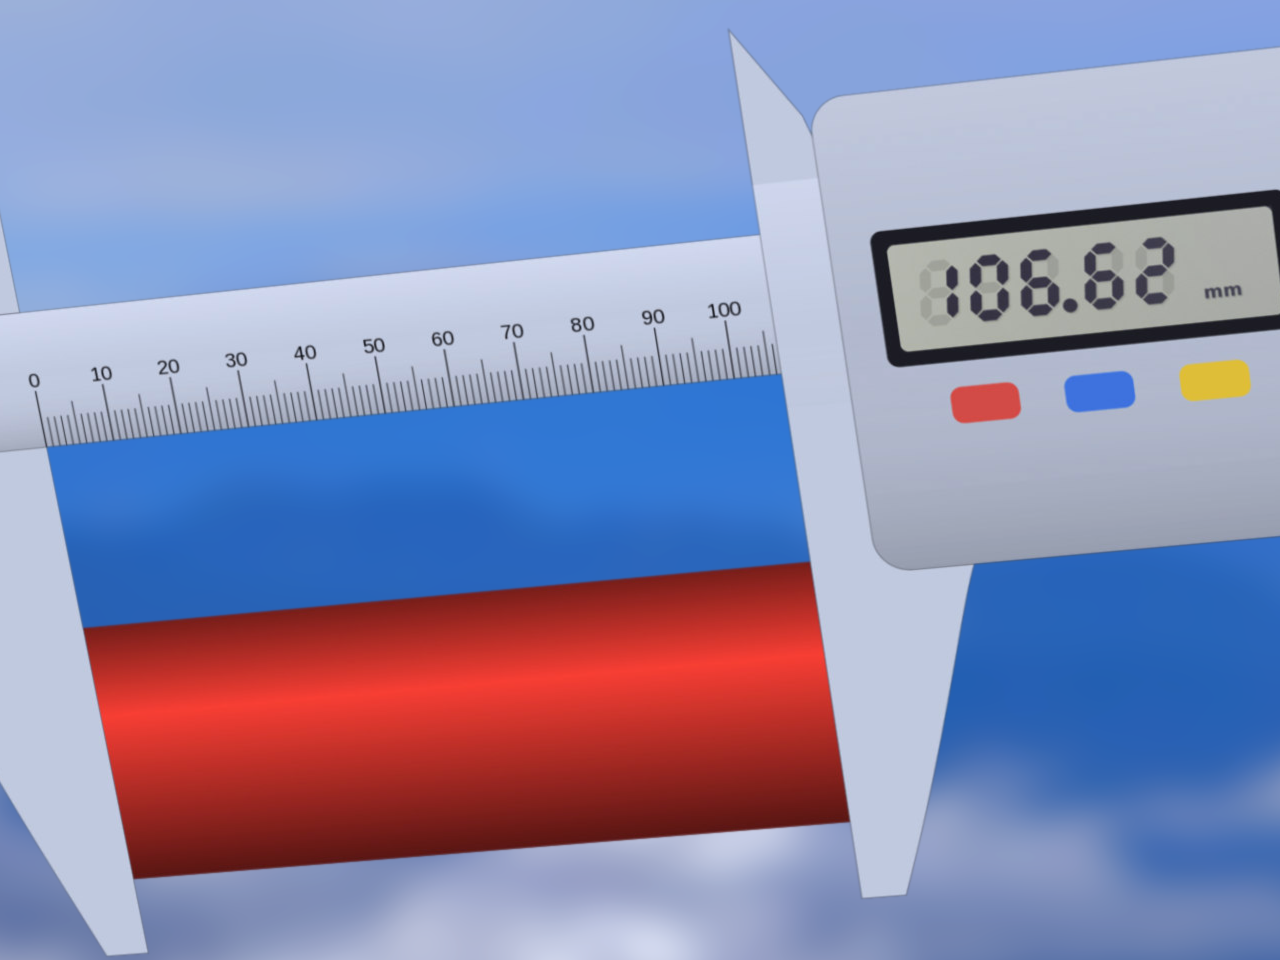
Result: 106.62 mm
